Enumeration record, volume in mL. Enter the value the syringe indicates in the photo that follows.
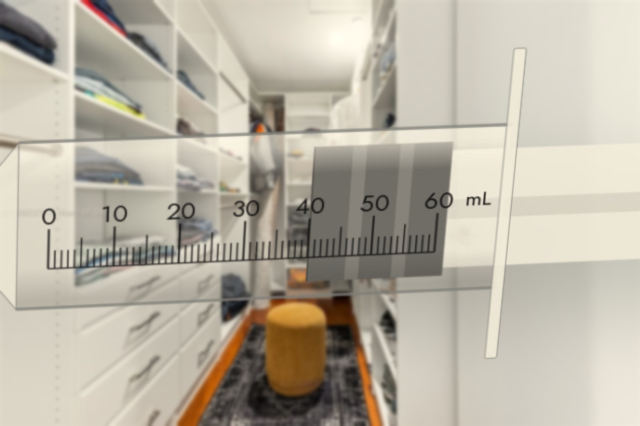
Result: 40 mL
